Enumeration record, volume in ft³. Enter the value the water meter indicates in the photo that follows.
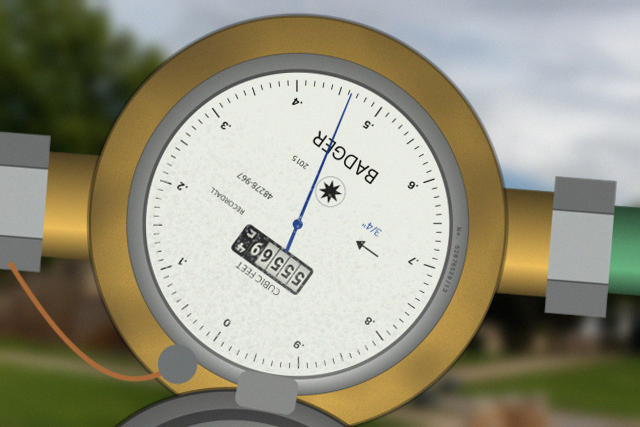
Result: 555694.46 ft³
